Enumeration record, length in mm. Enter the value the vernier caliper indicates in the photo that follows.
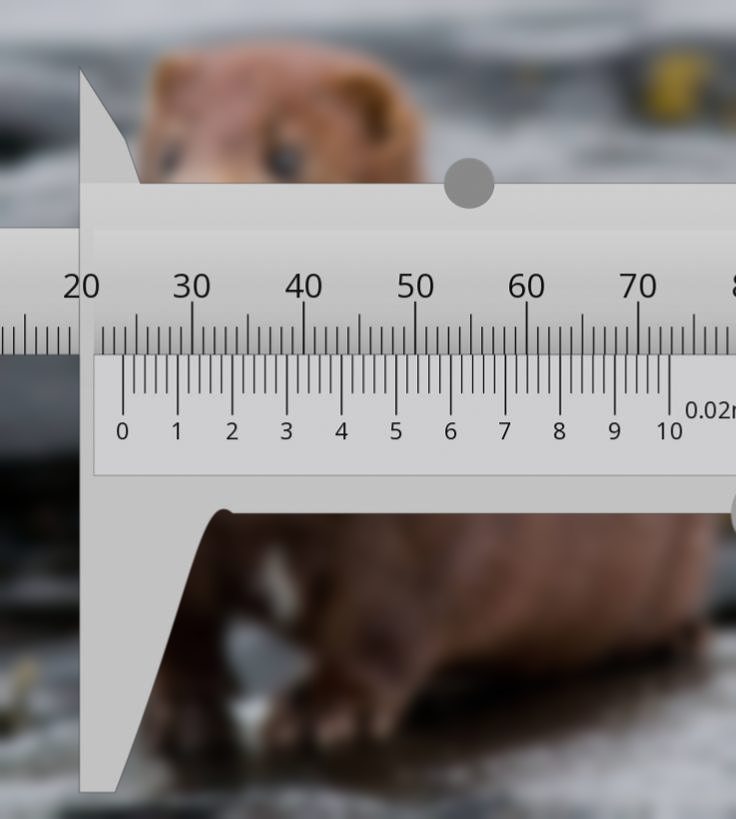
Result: 23.8 mm
